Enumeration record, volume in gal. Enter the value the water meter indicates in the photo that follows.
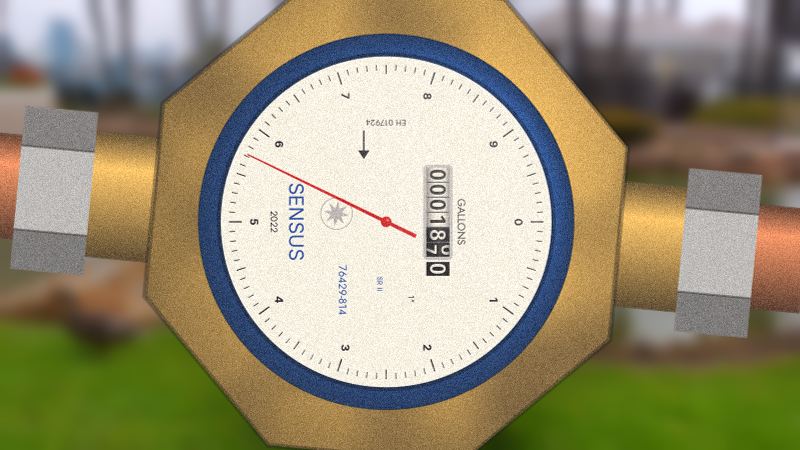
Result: 1865.7 gal
